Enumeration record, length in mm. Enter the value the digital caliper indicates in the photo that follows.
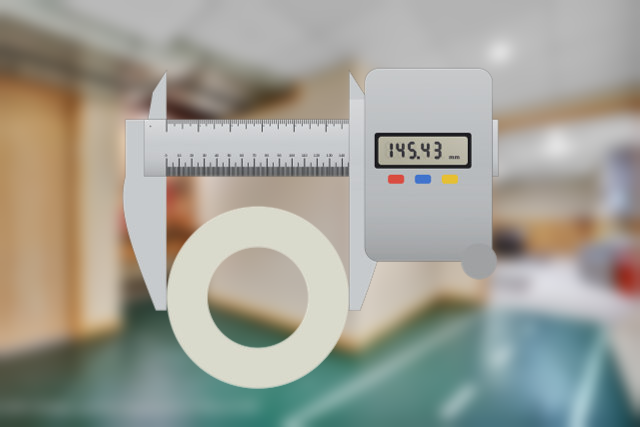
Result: 145.43 mm
